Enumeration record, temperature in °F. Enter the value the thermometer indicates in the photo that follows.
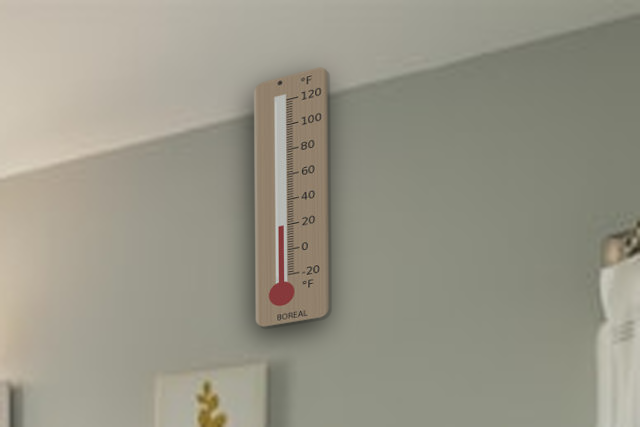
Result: 20 °F
